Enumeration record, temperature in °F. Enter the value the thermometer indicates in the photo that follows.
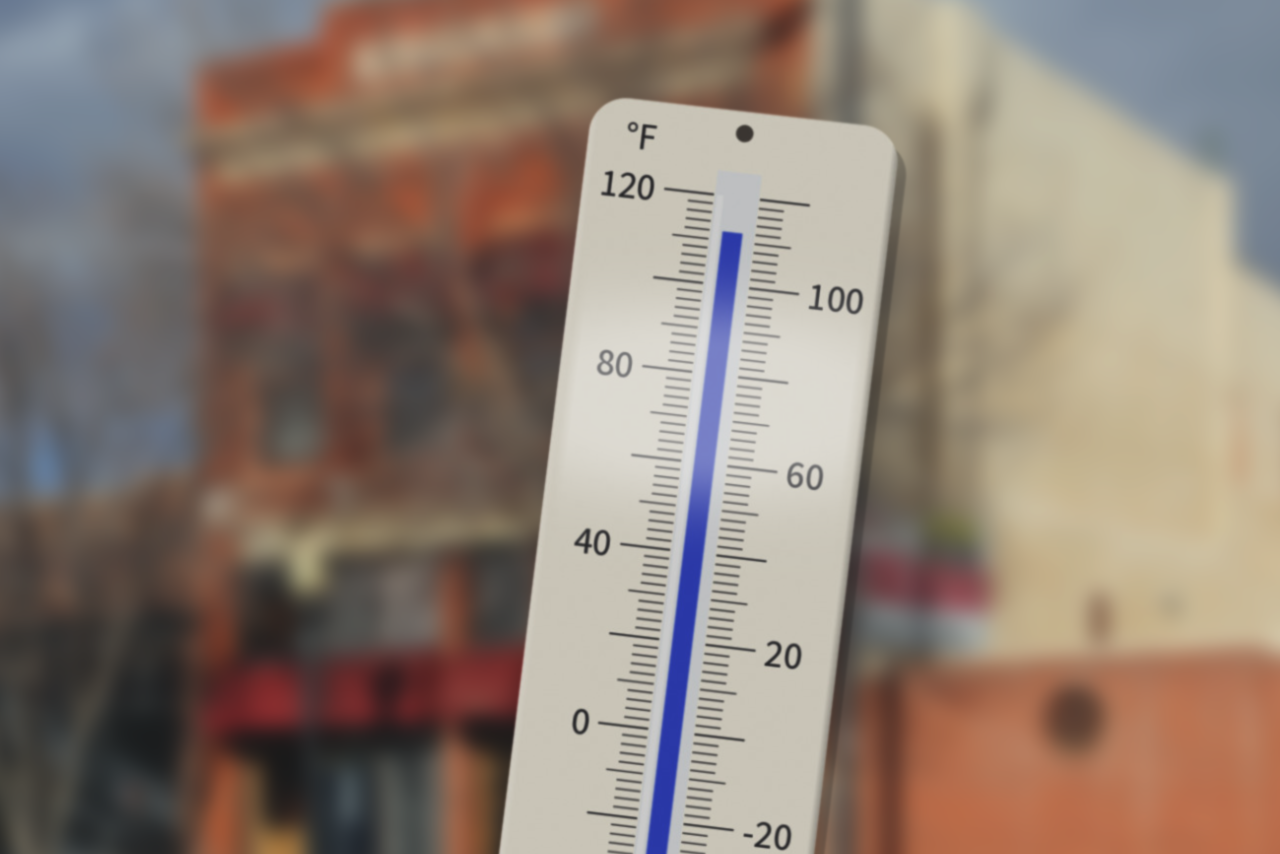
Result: 112 °F
